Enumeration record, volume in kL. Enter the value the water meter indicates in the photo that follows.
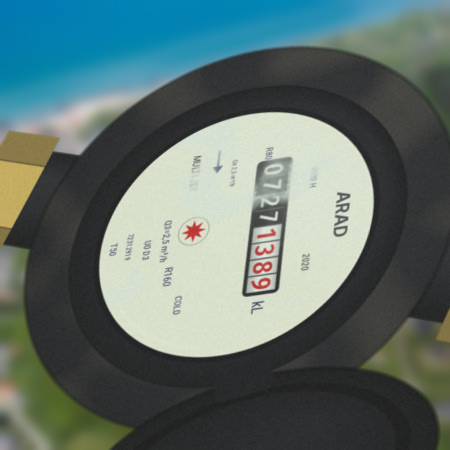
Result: 727.1389 kL
